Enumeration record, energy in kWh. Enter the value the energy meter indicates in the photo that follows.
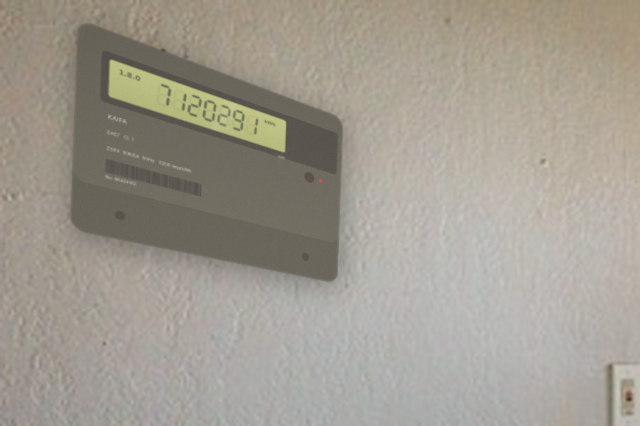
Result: 7120291 kWh
